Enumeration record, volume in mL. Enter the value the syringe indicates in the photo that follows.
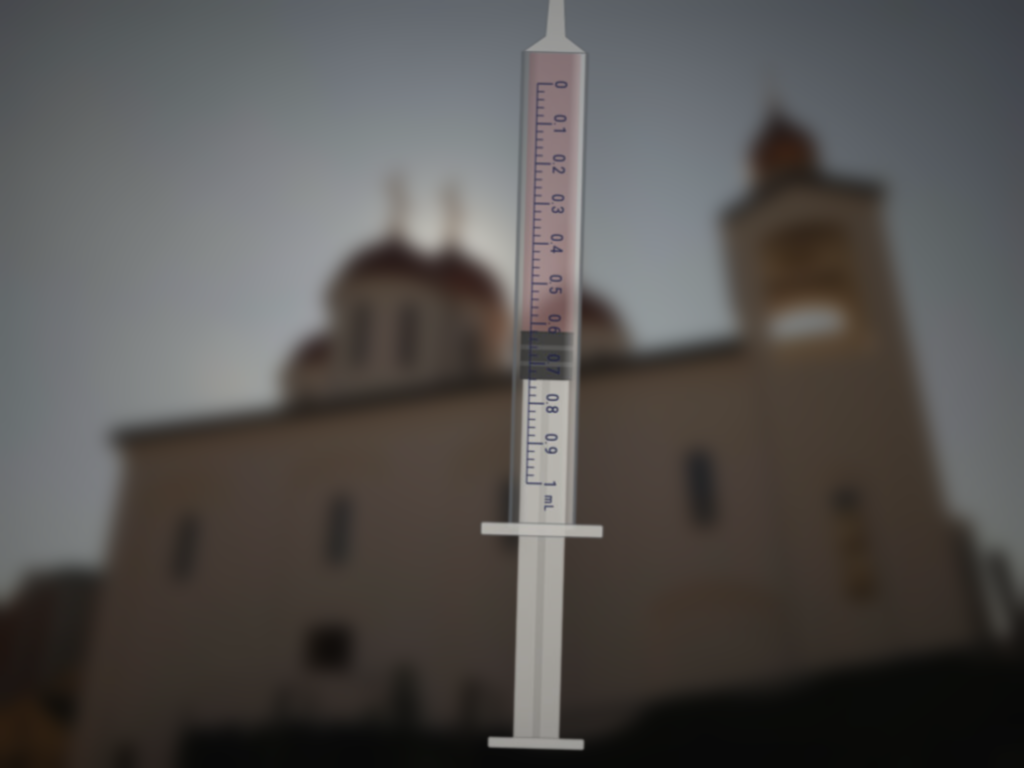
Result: 0.62 mL
